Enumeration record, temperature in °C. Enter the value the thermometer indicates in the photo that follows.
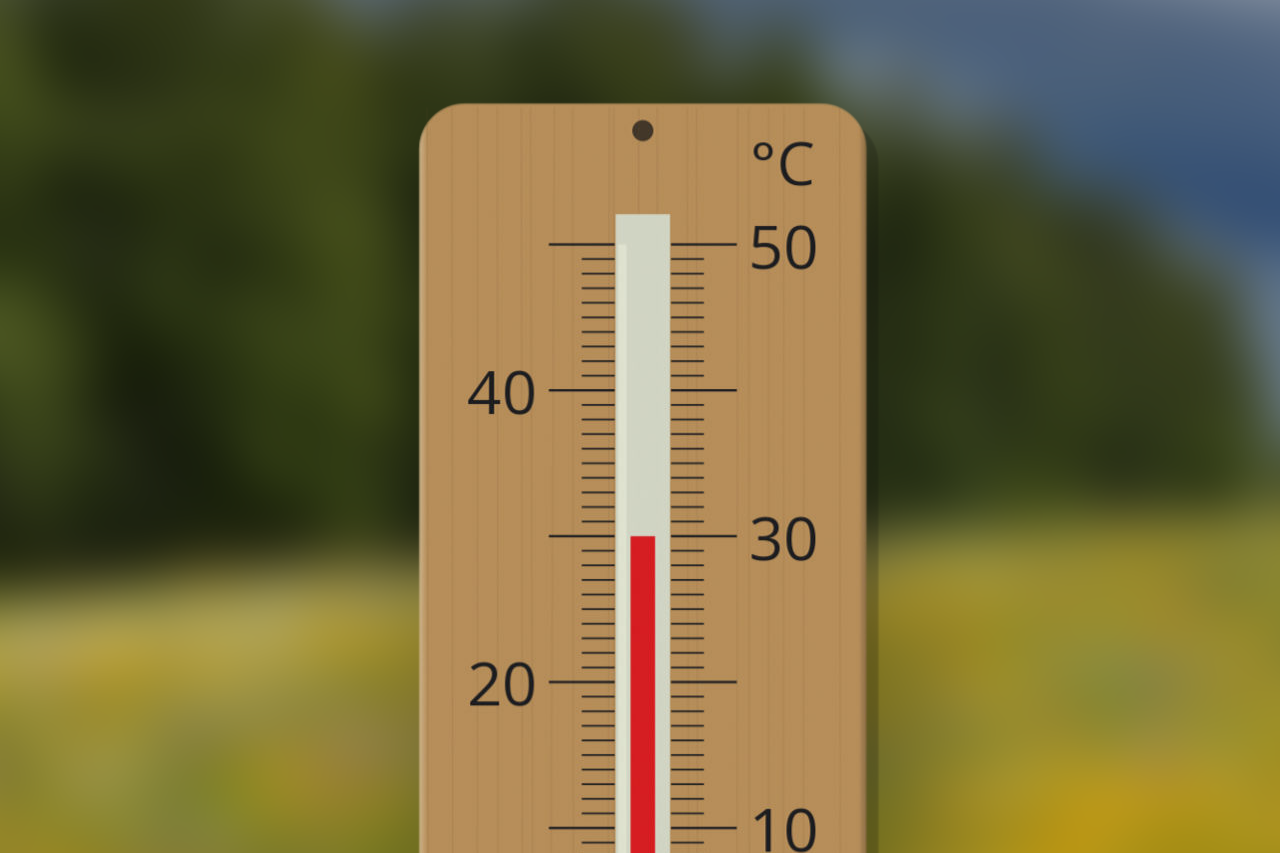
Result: 30 °C
